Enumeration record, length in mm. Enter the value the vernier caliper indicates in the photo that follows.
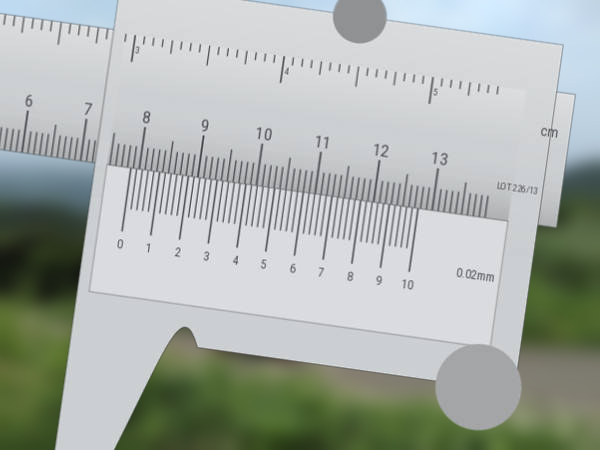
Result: 78.6 mm
